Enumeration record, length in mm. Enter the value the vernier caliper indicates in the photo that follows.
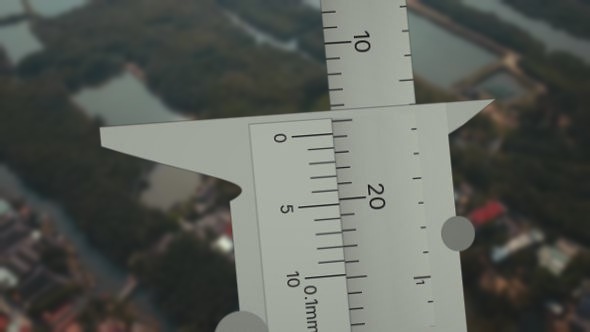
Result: 15.8 mm
